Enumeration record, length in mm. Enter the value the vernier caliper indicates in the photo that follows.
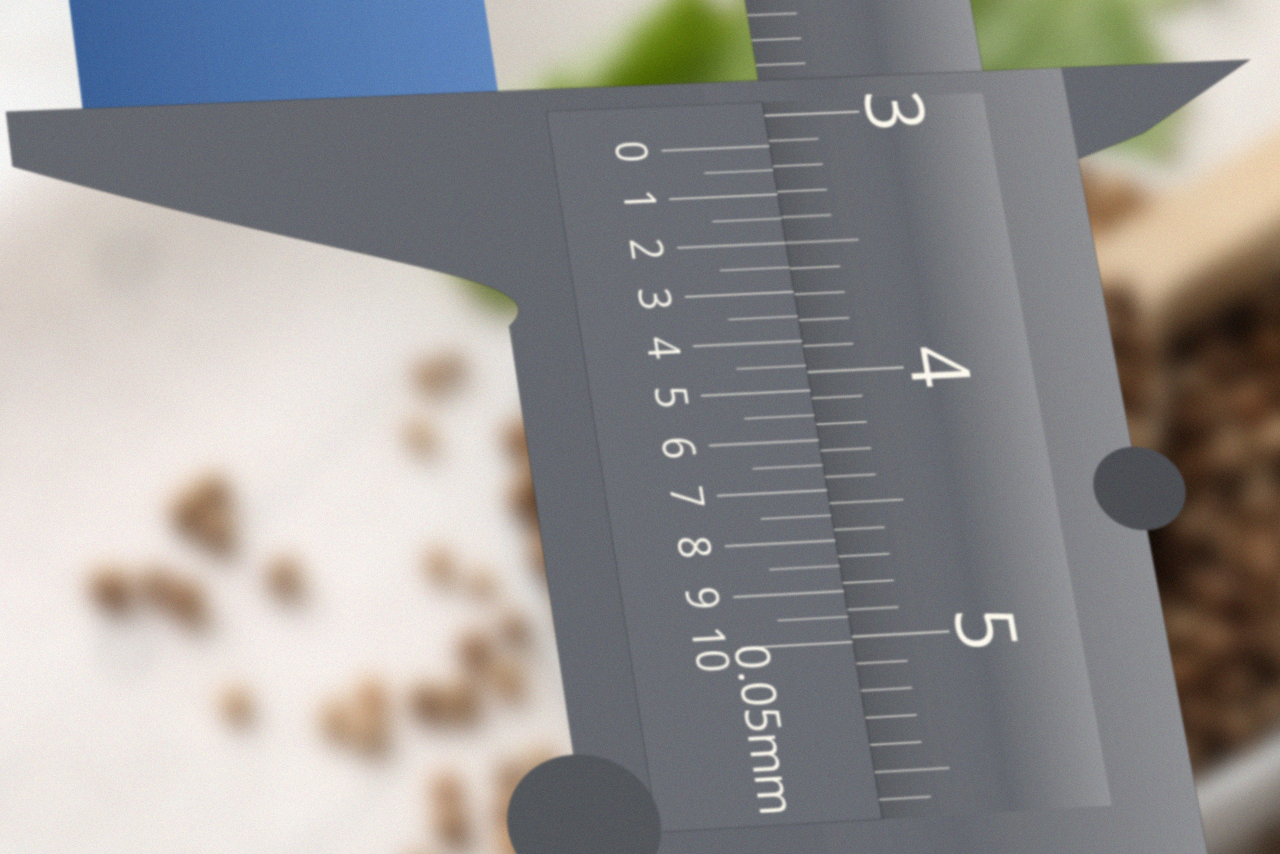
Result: 31.2 mm
